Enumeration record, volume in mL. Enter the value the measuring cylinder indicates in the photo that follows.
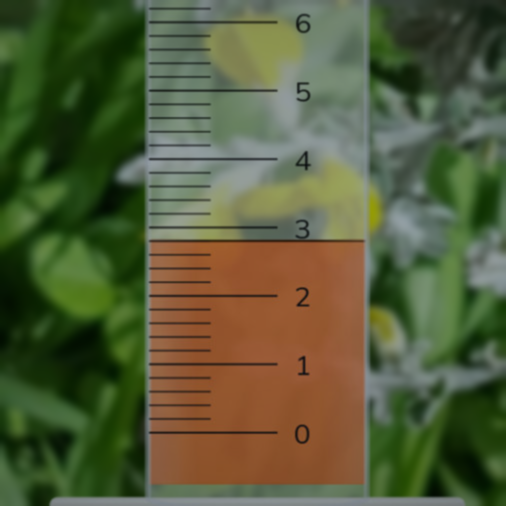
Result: 2.8 mL
